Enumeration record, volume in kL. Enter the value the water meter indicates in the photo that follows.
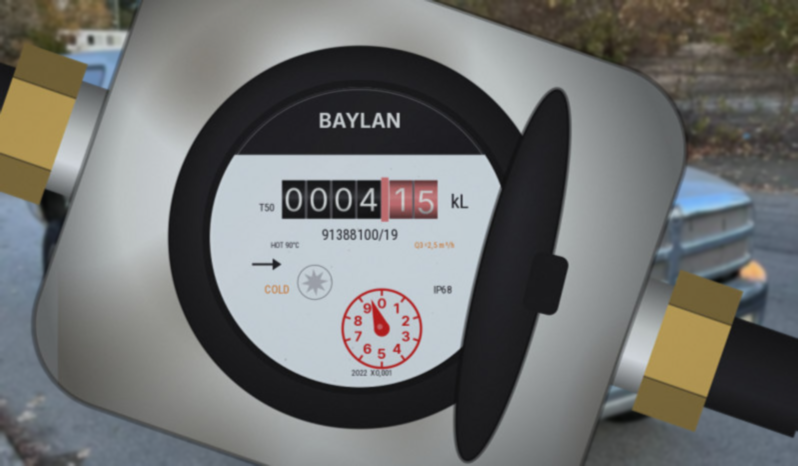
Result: 4.149 kL
